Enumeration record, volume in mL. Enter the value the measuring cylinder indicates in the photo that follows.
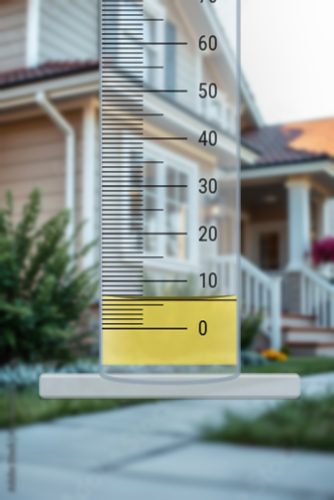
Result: 6 mL
